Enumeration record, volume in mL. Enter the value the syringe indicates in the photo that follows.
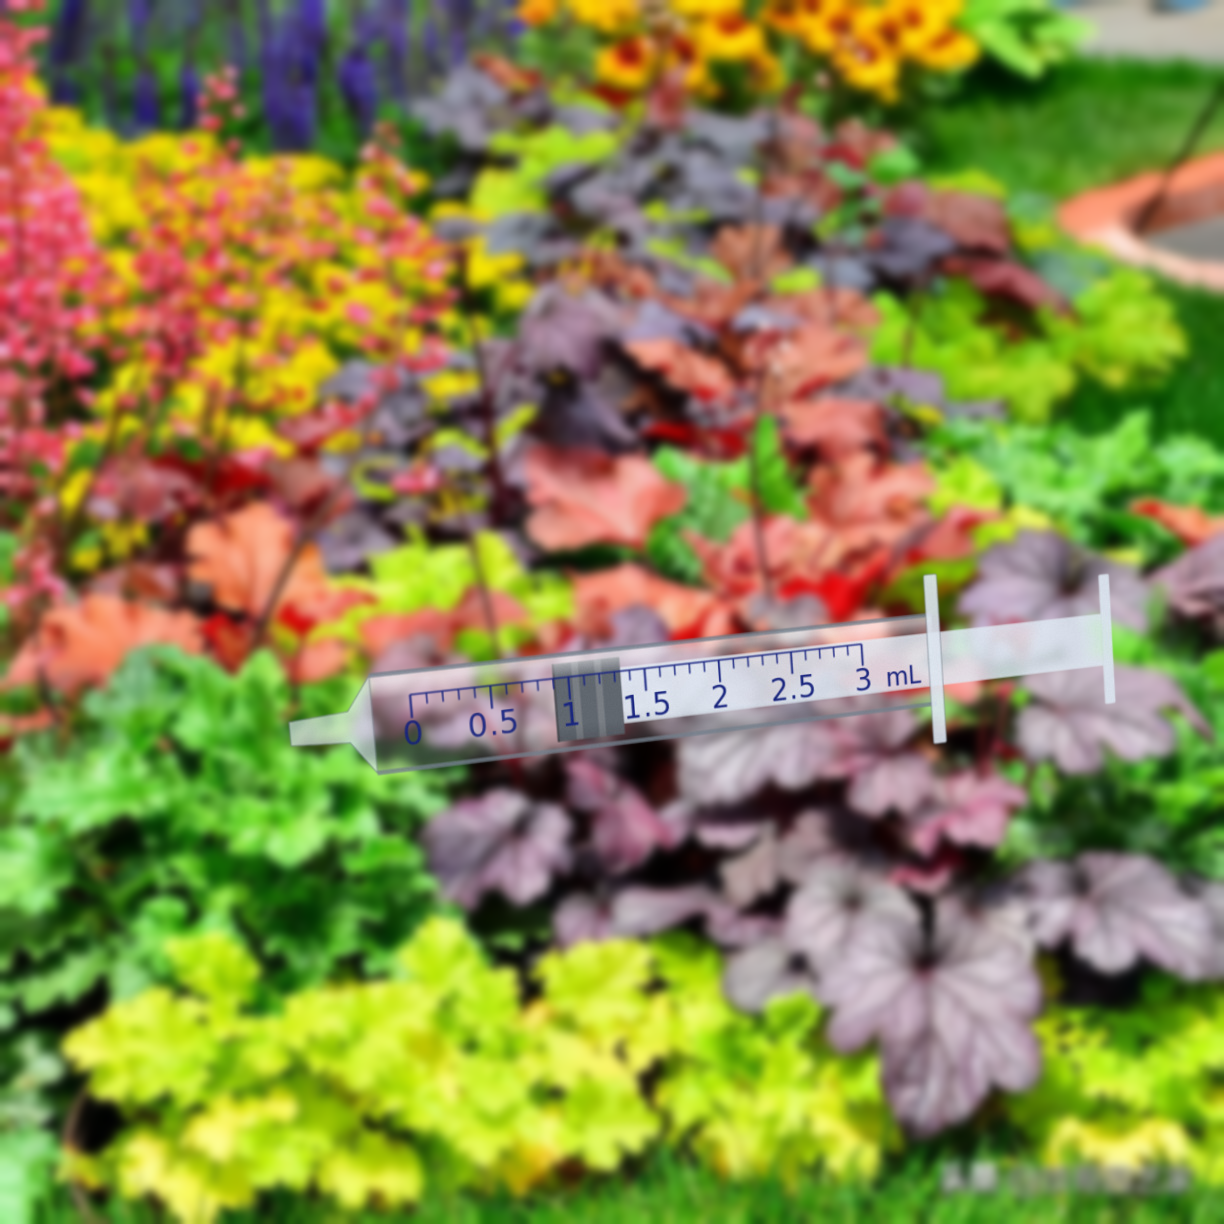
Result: 0.9 mL
